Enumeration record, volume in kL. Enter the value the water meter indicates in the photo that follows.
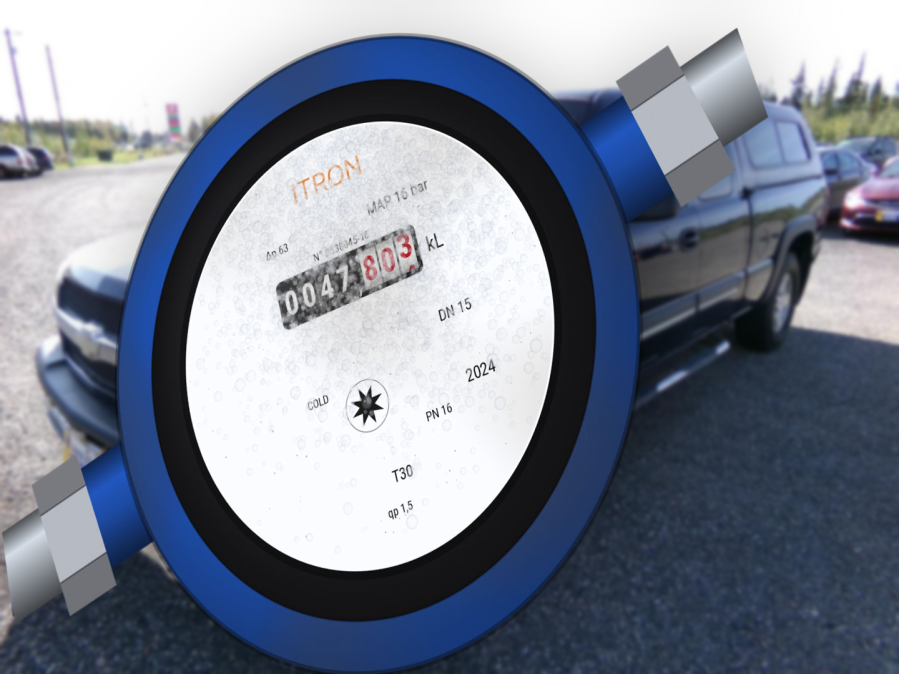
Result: 47.803 kL
